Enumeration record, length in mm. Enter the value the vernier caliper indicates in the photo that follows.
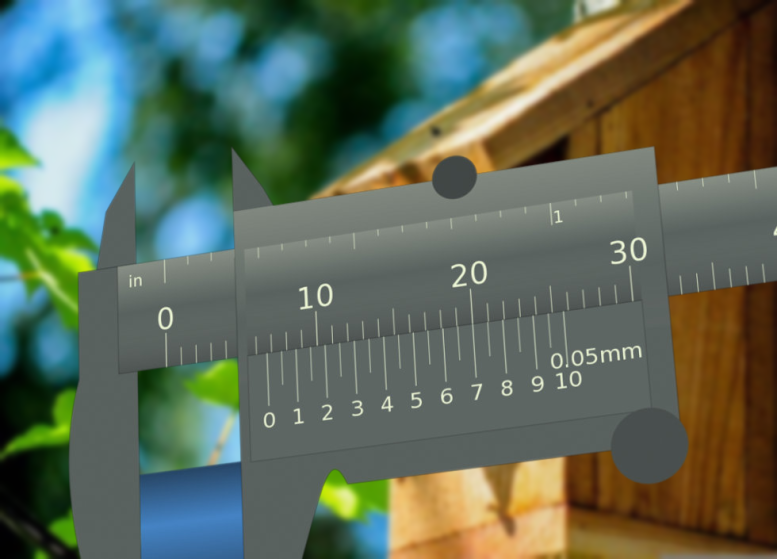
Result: 6.7 mm
